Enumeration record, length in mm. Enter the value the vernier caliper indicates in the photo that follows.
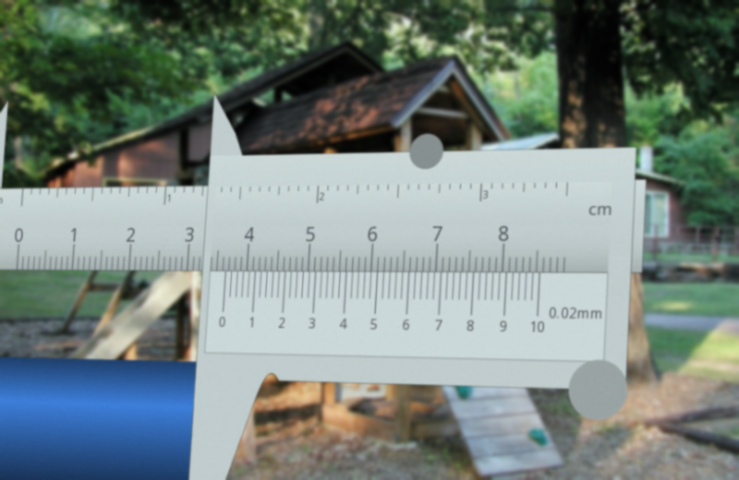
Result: 36.5 mm
